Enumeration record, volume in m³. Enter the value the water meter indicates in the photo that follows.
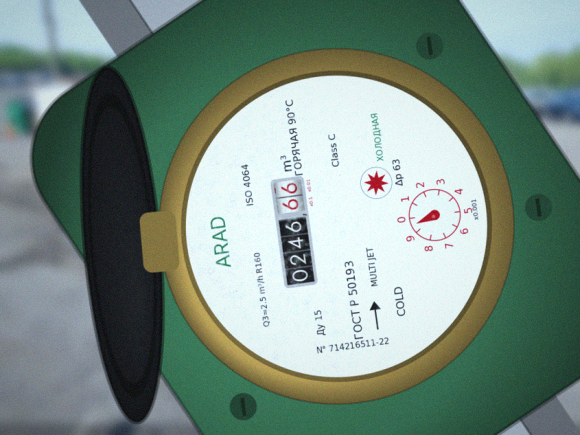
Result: 246.659 m³
